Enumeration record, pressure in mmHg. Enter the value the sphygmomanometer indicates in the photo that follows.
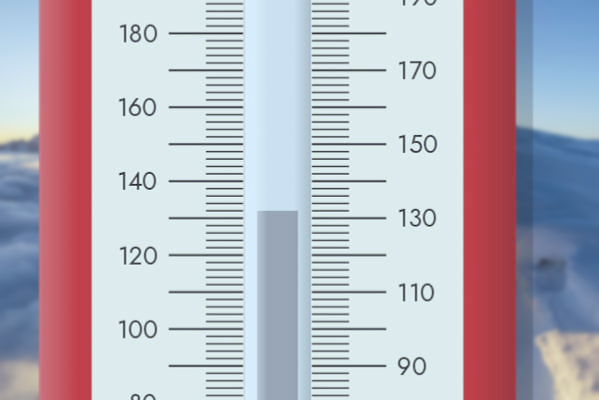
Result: 132 mmHg
